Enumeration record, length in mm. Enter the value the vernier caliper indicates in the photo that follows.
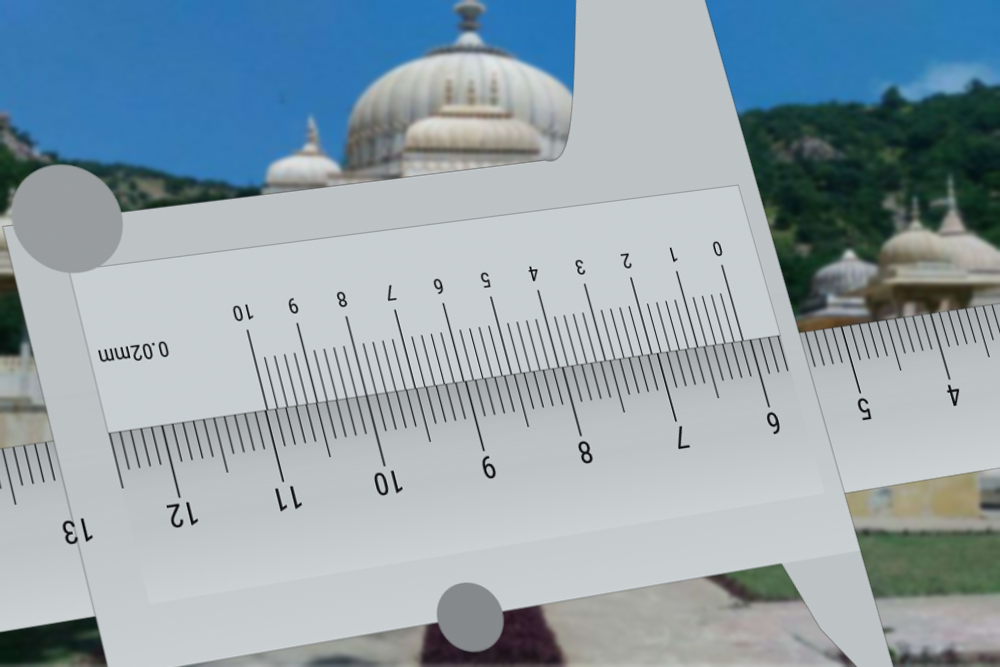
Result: 60.8 mm
